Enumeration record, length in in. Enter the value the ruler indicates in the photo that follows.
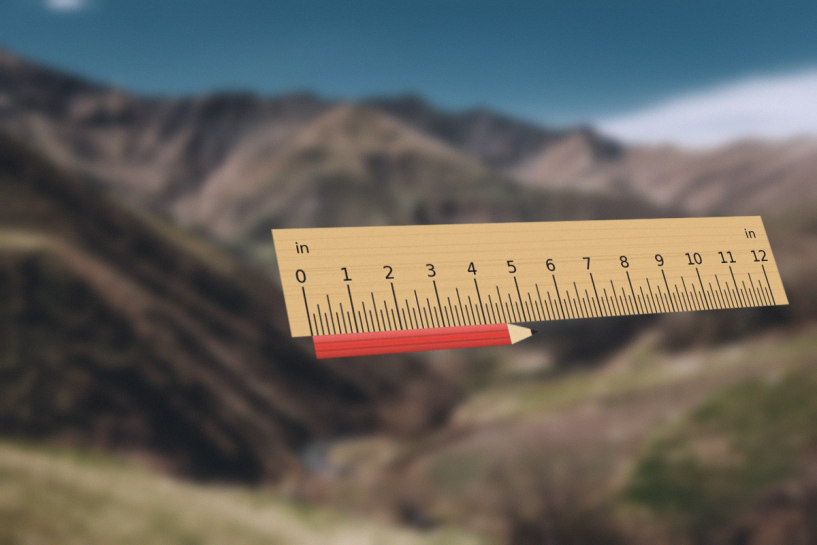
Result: 5.25 in
